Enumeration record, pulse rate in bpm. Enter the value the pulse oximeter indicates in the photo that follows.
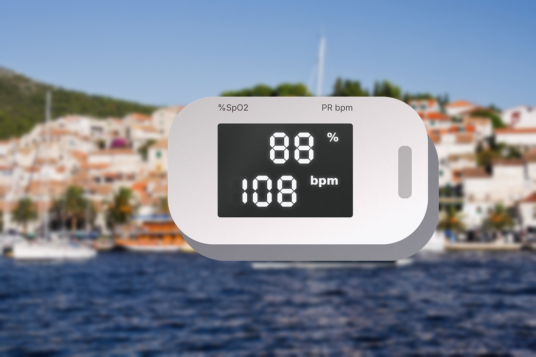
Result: 108 bpm
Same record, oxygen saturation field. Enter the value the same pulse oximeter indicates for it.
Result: 88 %
